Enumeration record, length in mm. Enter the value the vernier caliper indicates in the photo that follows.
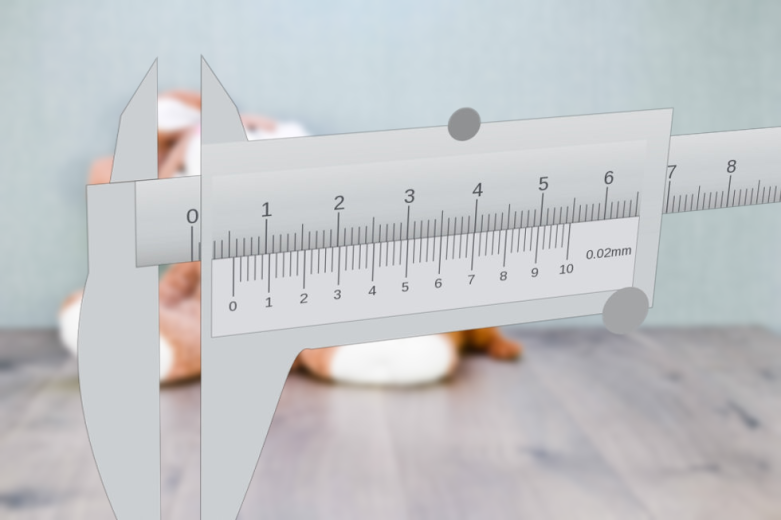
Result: 5.6 mm
